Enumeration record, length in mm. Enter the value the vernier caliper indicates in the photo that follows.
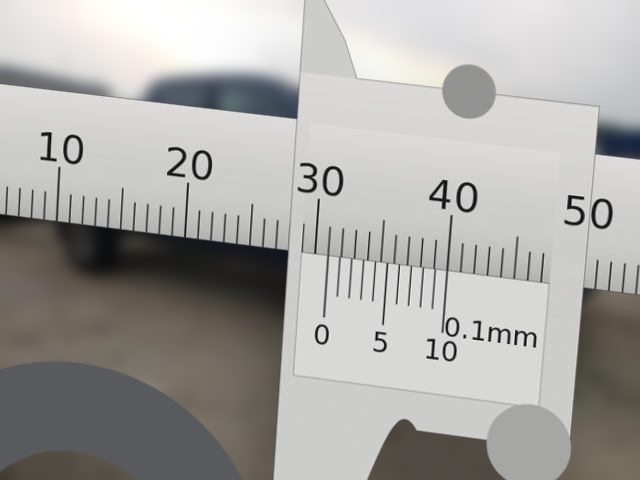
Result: 31.0 mm
